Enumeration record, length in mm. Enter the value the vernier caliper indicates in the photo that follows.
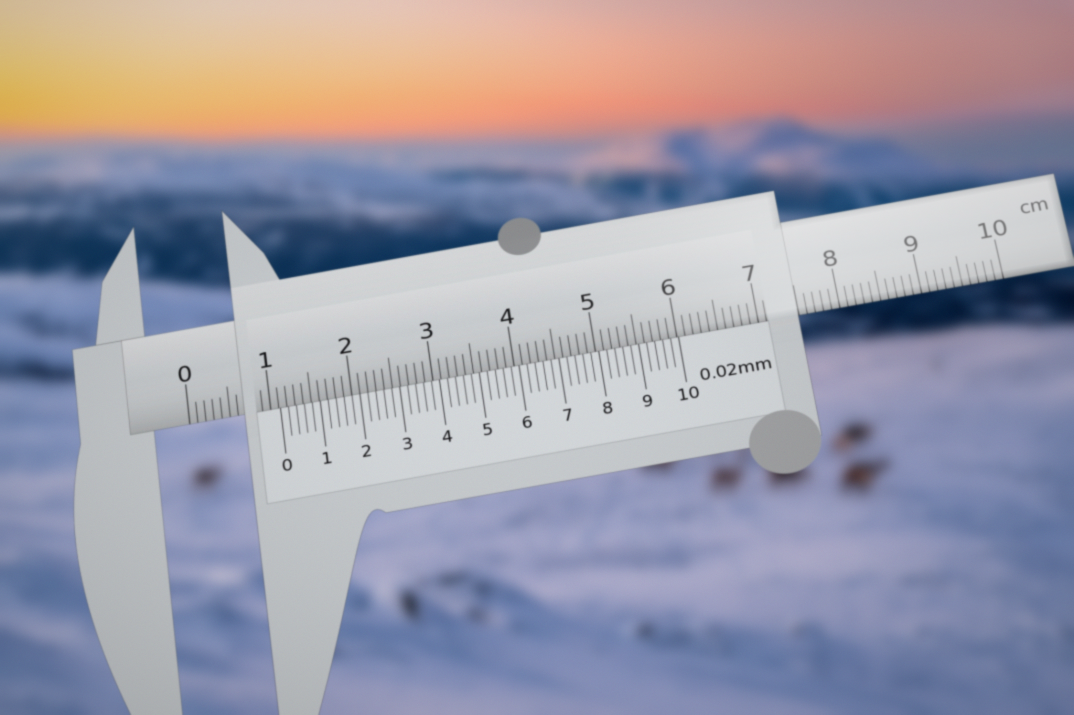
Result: 11.2 mm
